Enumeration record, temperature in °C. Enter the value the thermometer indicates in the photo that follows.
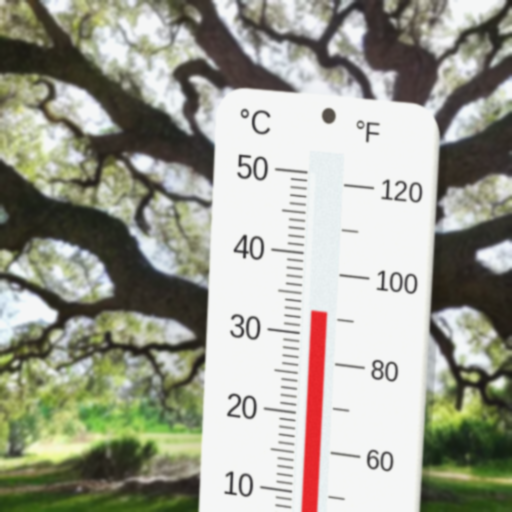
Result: 33 °C
